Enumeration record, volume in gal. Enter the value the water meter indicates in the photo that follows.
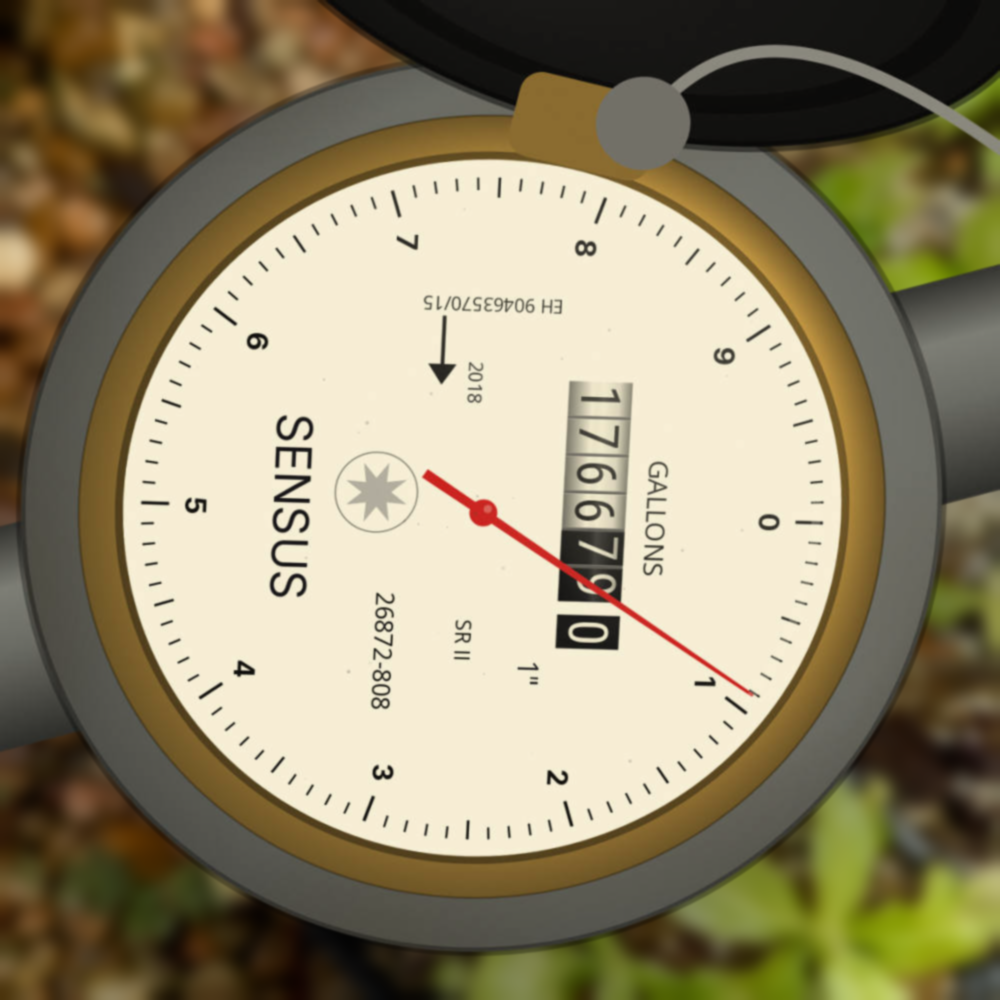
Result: 1766790.9 gal
